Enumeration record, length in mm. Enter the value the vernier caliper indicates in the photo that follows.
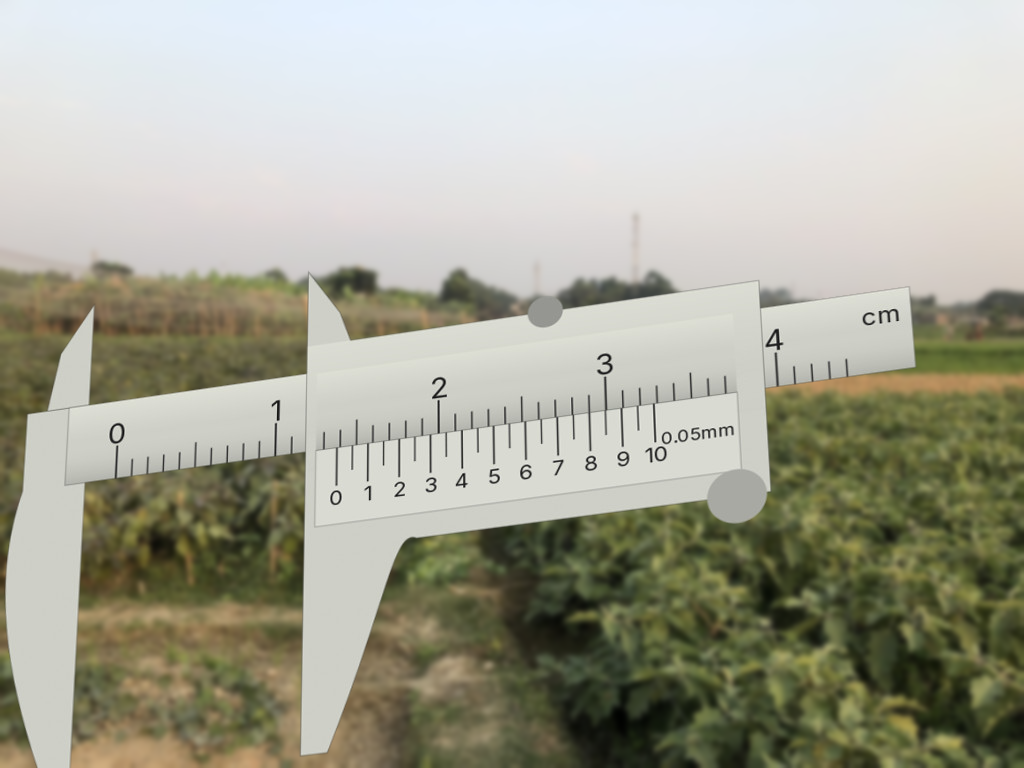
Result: 13.8 mm
